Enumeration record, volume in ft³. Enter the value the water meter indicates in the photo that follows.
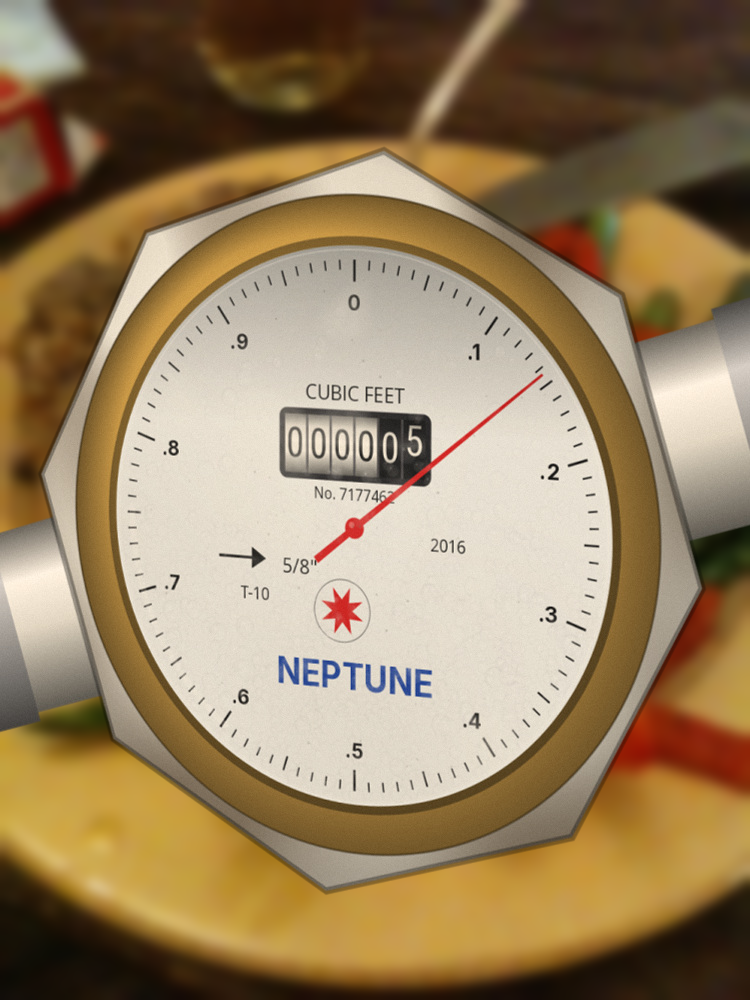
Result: 5.14 ft³
